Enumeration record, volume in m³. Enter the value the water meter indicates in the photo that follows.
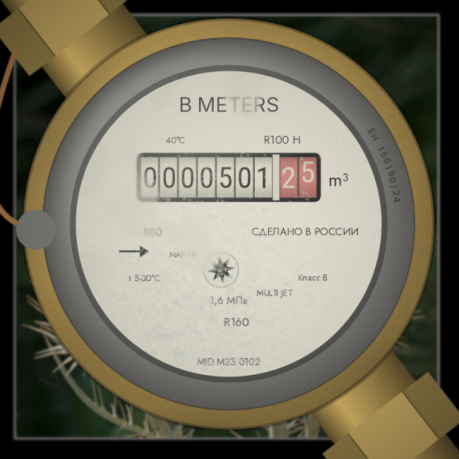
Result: 501.25 m³
